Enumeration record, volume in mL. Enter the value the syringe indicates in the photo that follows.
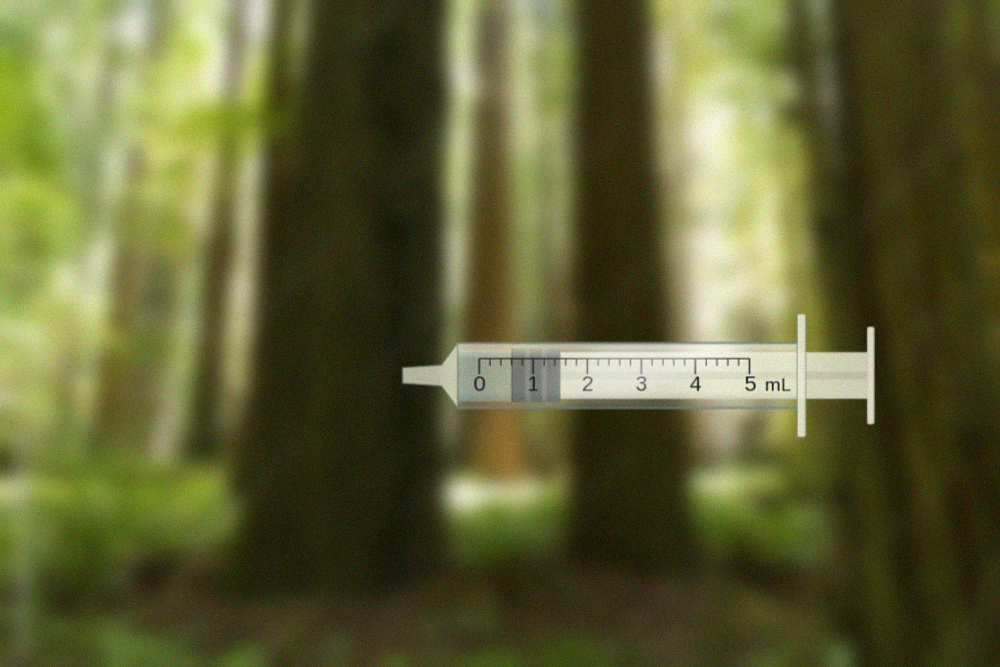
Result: 0.6 mL
